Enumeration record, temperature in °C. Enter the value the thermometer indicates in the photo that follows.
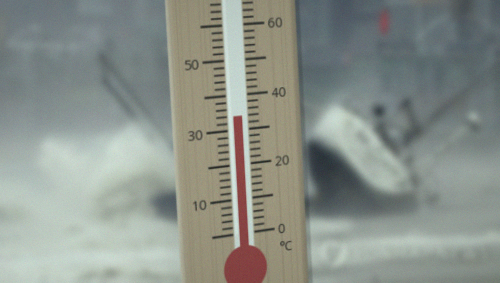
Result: 34 °C
